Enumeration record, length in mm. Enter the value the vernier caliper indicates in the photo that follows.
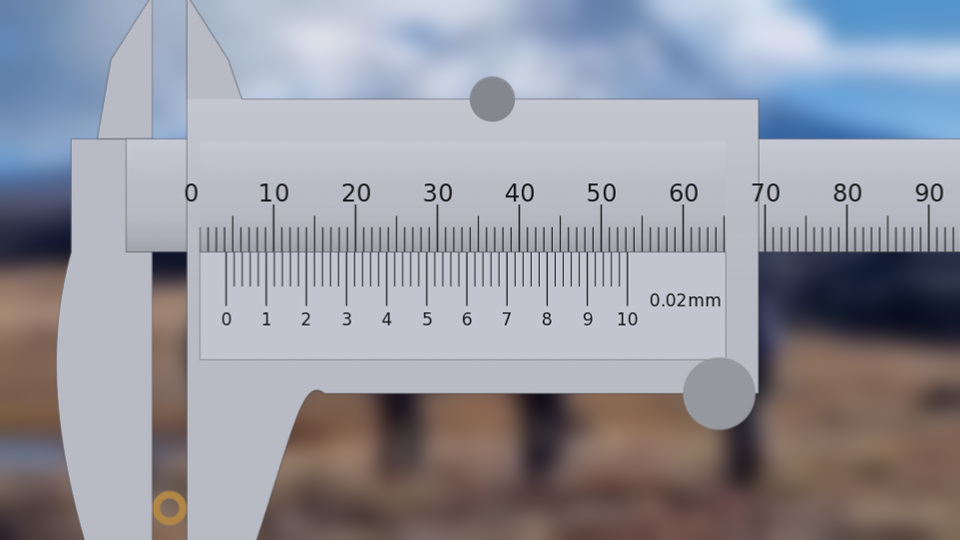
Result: 4.2 mm
